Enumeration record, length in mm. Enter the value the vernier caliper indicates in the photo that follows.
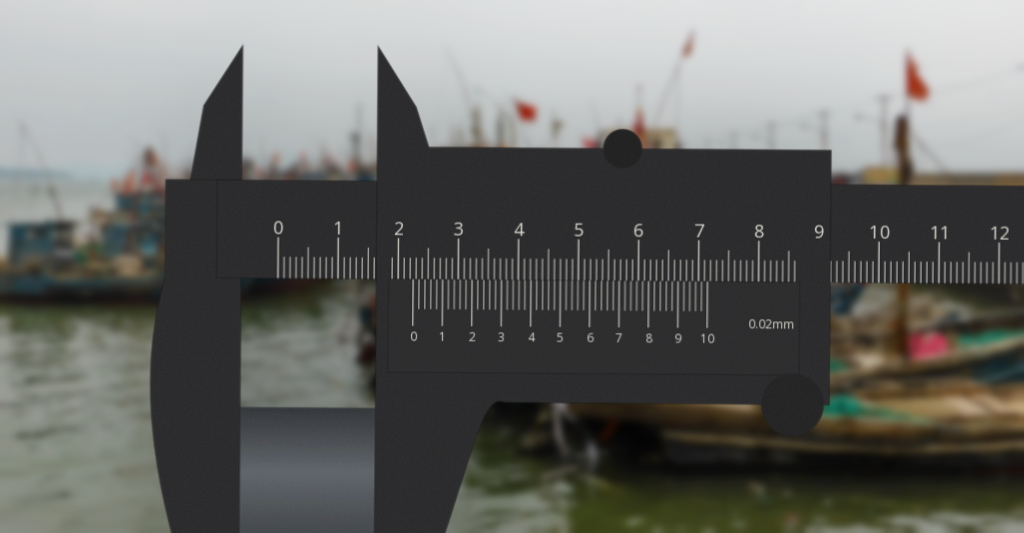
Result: 22.5 mm
